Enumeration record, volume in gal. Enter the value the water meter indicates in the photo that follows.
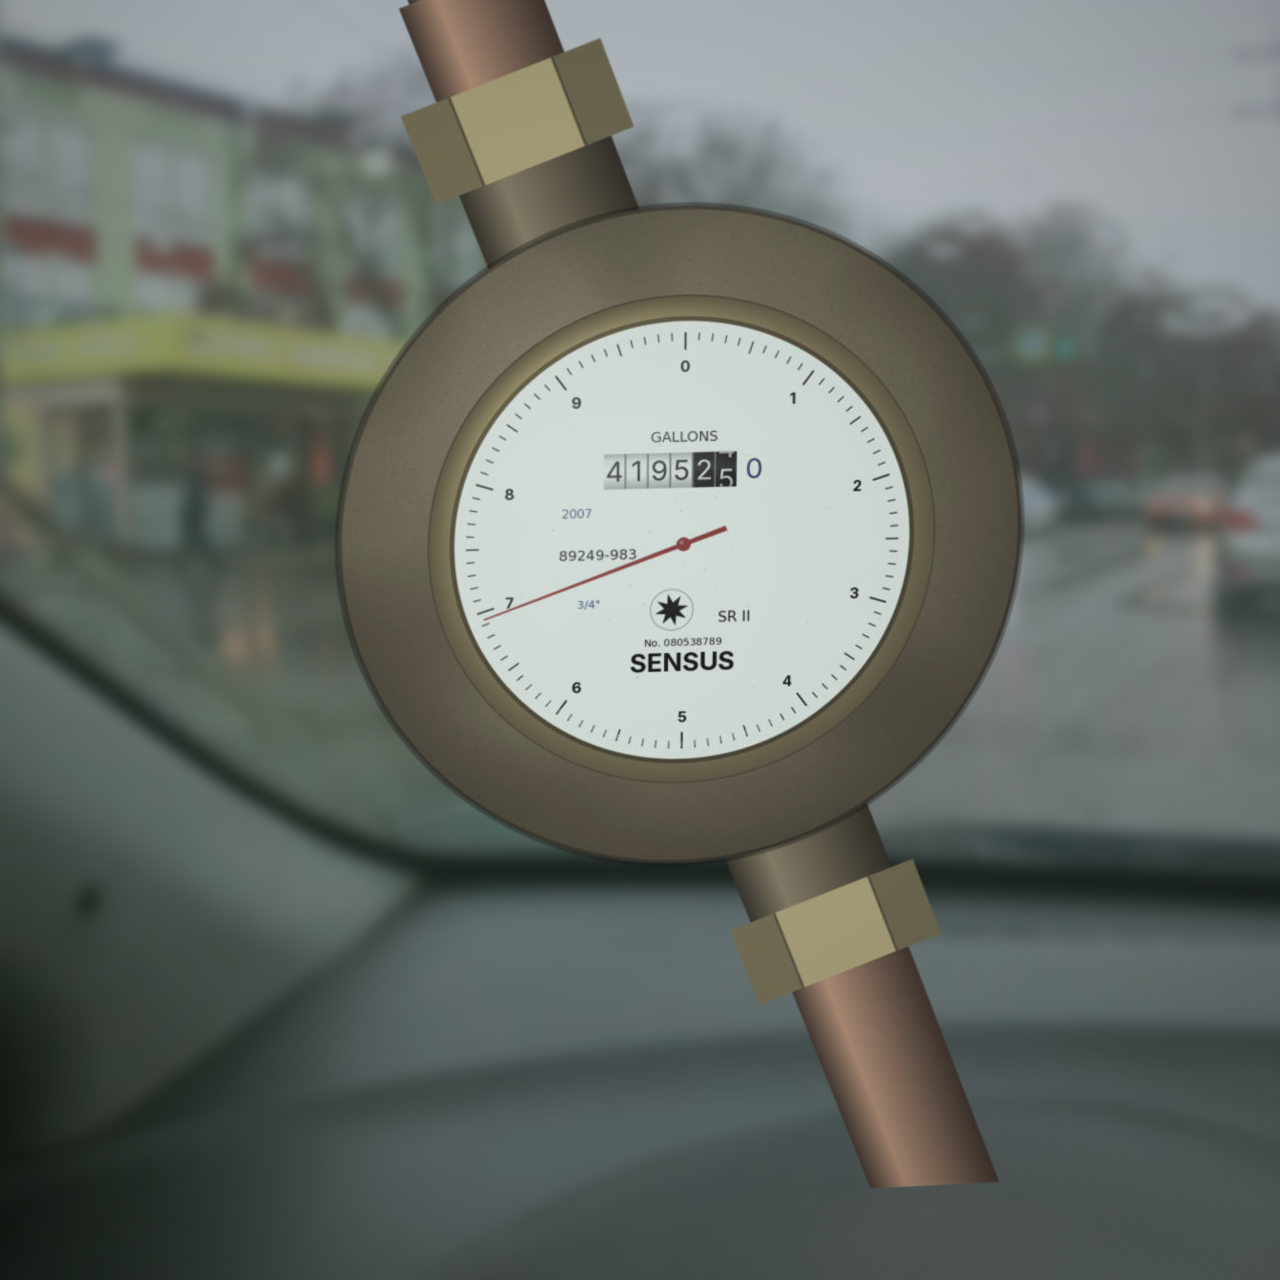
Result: 4195246.9 gal
